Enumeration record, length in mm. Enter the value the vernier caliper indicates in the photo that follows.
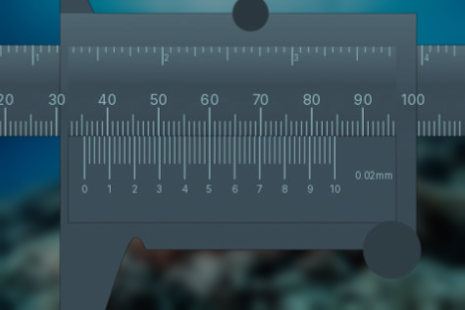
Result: 35.5 mm
